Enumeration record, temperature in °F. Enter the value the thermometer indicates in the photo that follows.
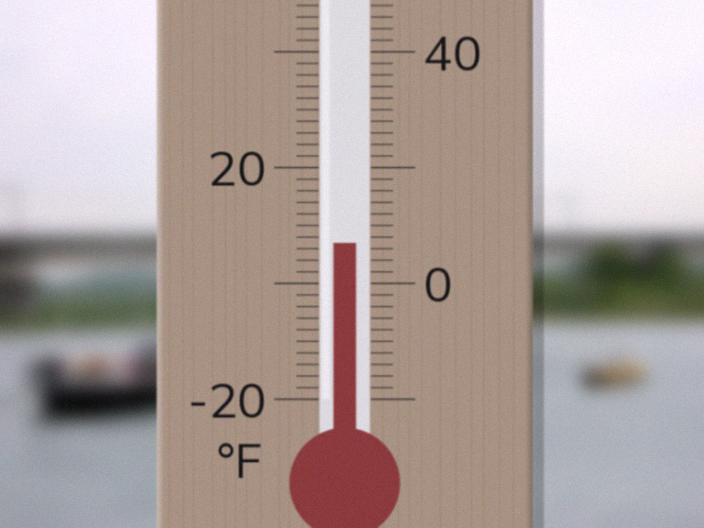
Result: 7 °F
